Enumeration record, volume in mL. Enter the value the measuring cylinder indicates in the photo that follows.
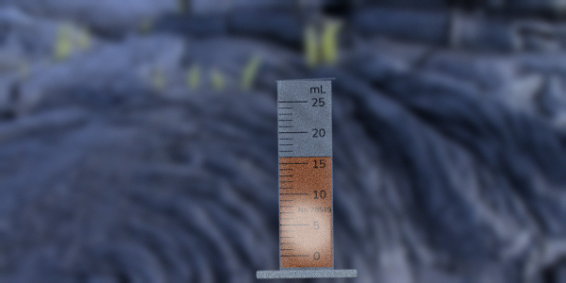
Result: 16 mL
